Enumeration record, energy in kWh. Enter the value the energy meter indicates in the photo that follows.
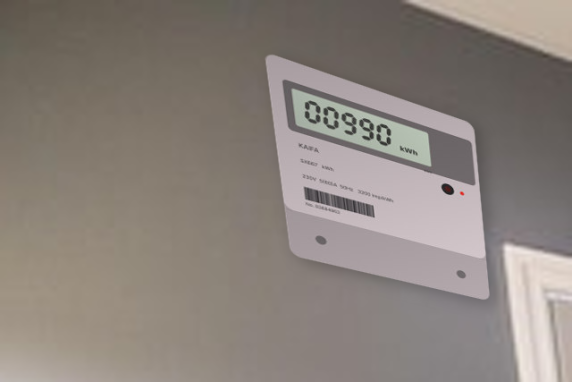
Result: 990 kWh
